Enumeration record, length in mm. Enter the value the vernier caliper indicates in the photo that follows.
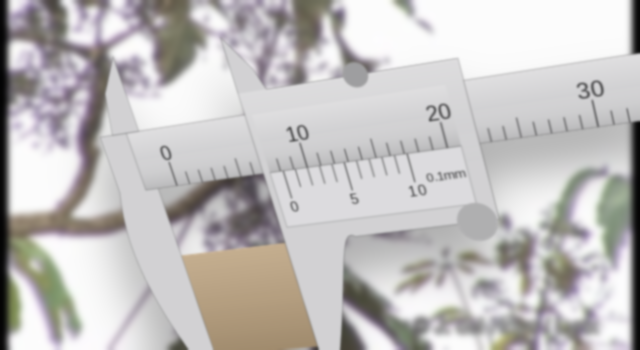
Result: 8.2 mm
